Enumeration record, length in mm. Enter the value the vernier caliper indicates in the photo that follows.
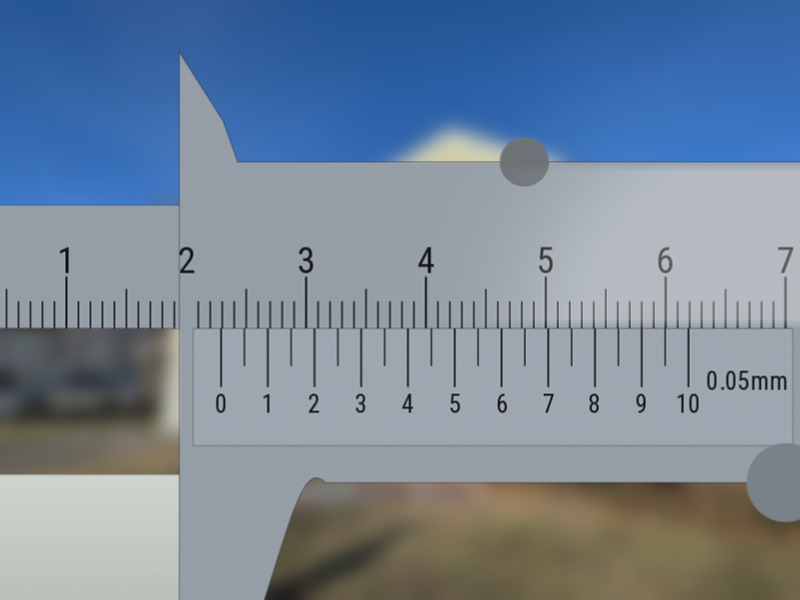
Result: 22.9 mm
